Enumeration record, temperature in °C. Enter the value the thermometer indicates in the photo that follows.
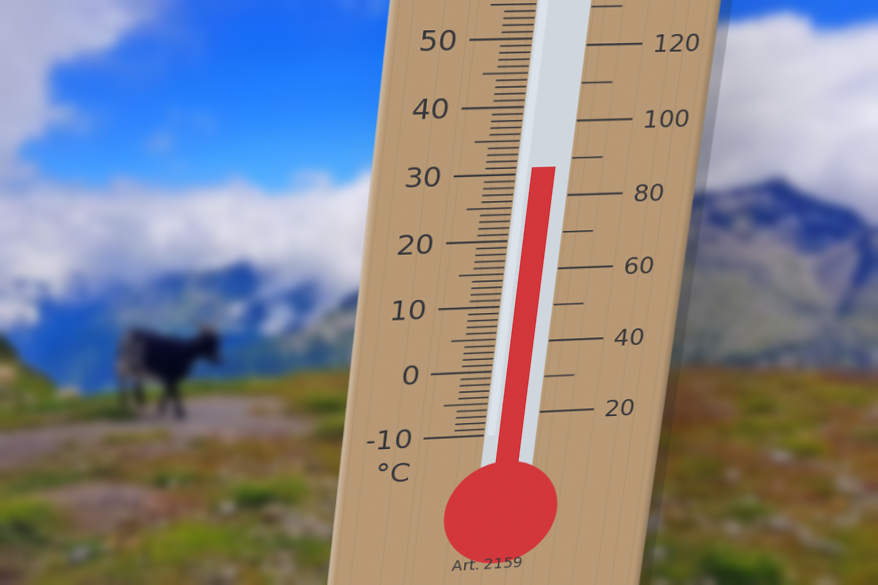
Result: 31 °C
